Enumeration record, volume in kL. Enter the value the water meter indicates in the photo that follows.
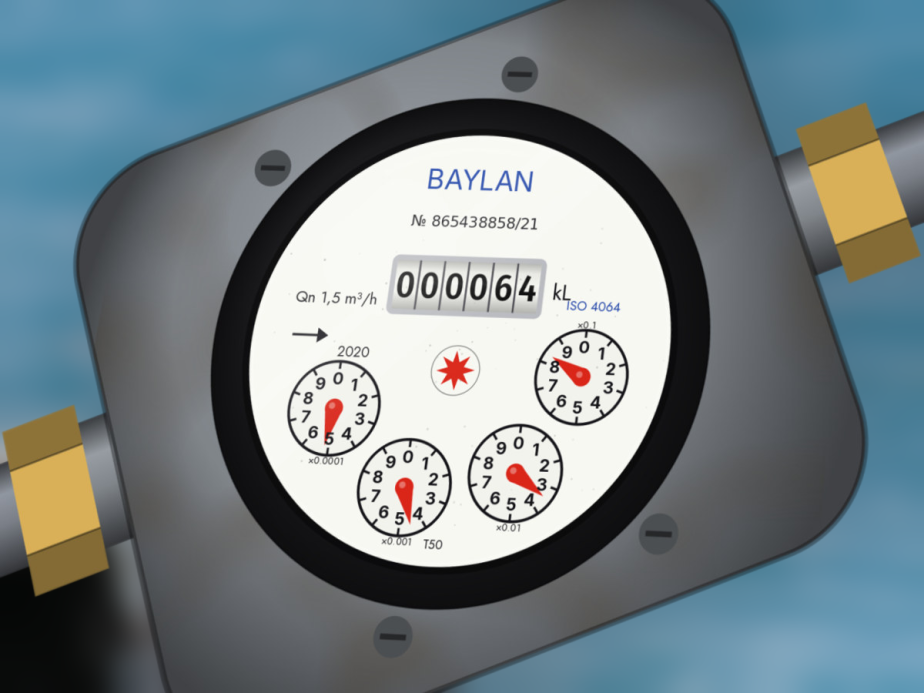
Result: 64.8345 kL
